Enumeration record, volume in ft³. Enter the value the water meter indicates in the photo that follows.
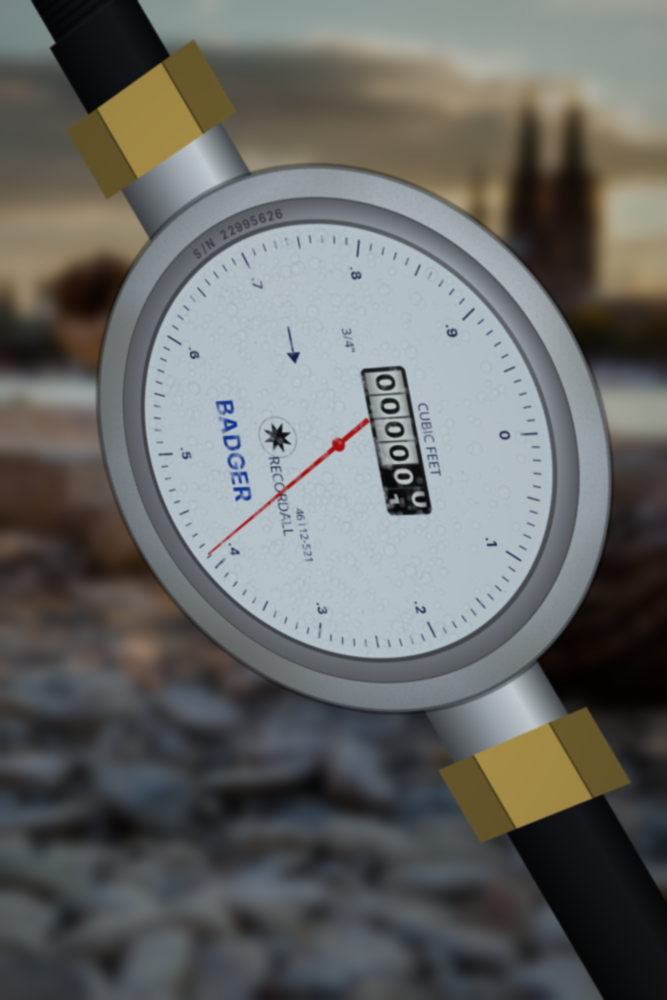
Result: 0.41 ft³
